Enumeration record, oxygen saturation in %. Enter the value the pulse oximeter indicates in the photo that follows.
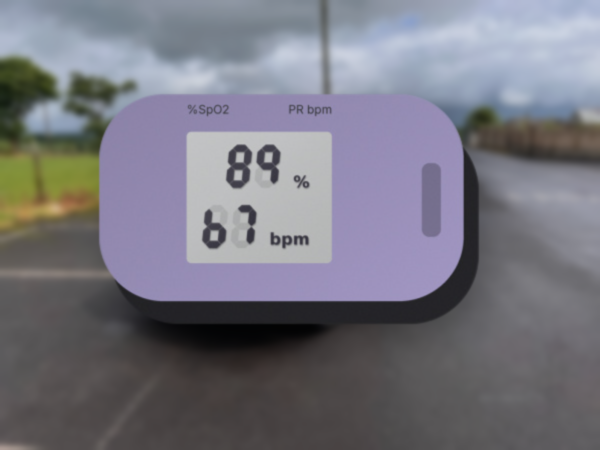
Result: 89 %
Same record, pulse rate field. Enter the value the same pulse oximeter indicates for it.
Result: 67 bpm
